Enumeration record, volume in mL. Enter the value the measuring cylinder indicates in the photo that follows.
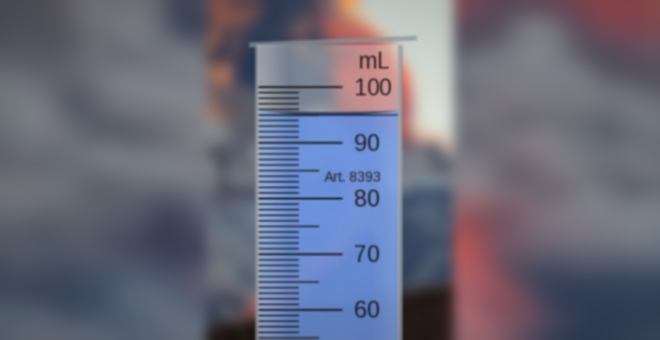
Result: 95 mL
